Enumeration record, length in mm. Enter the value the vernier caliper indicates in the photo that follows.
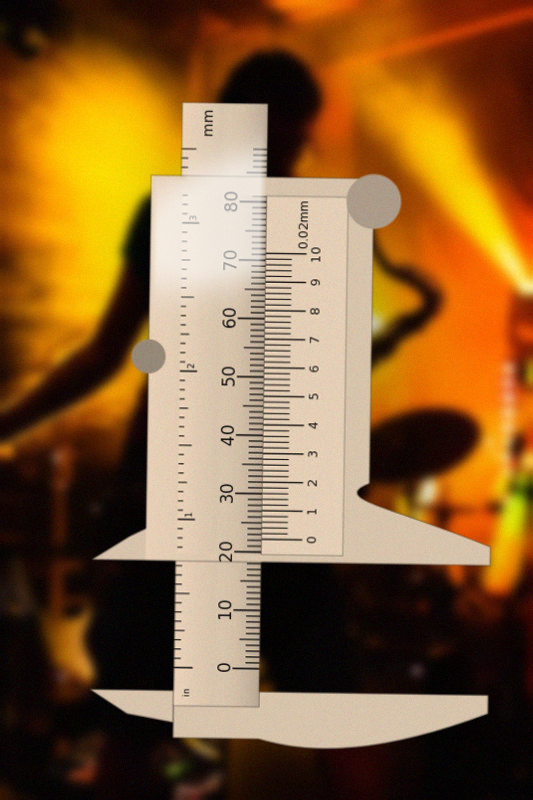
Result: 22.2 mm
